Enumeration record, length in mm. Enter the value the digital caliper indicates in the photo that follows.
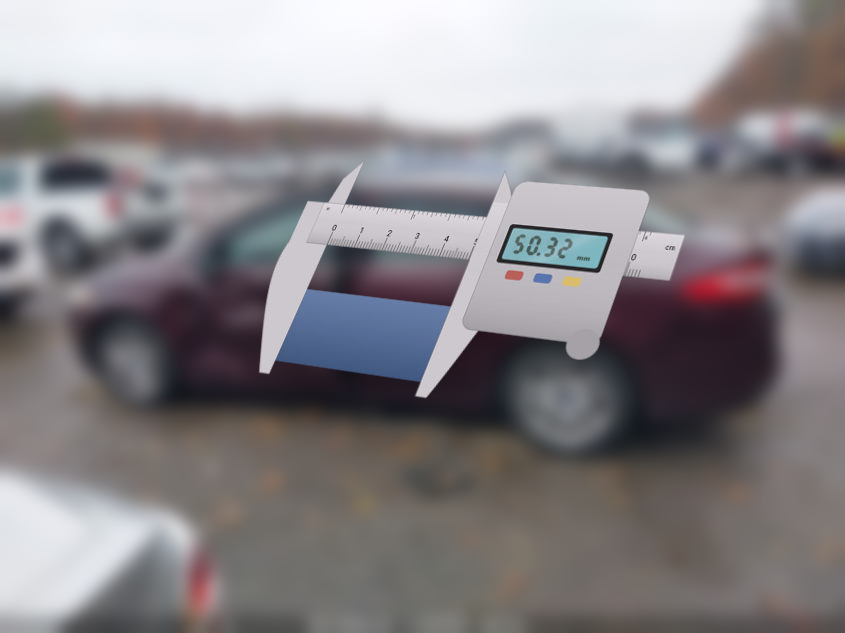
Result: 50.32 mm
